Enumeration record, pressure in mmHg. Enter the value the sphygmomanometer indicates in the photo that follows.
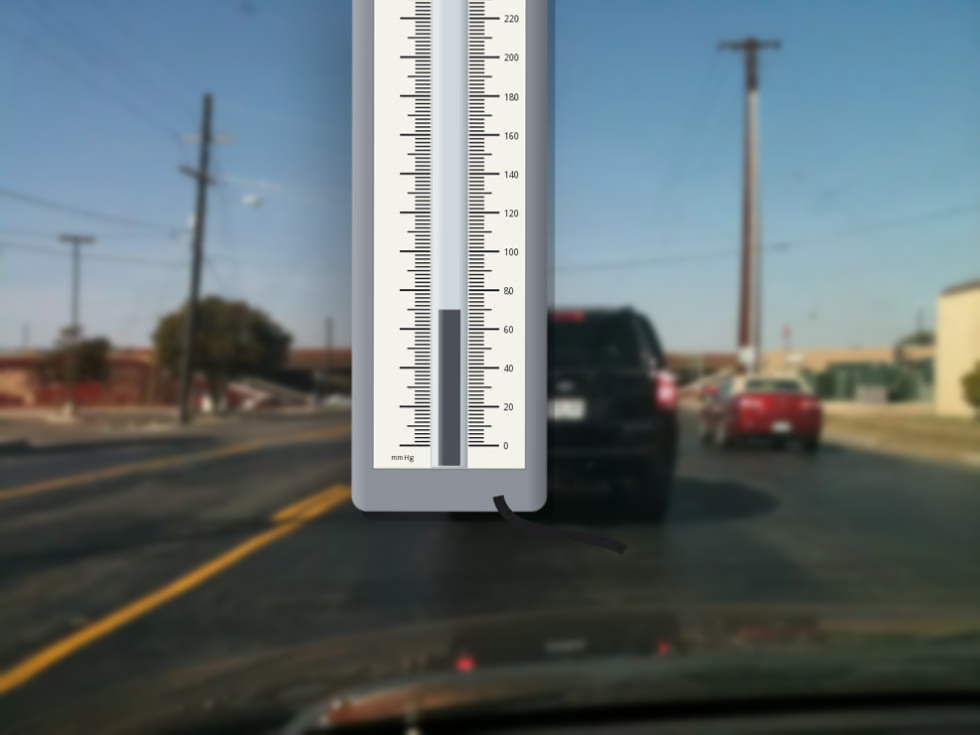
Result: 70 mmHg
